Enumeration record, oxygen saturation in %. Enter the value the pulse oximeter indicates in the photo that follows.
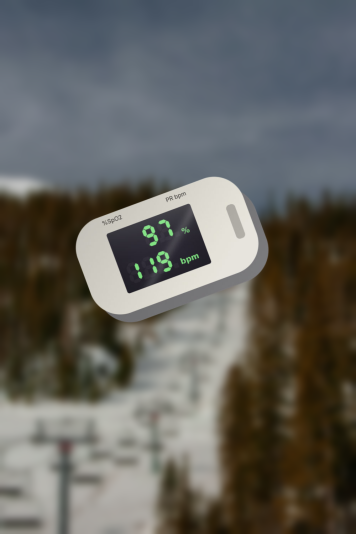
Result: 97 %
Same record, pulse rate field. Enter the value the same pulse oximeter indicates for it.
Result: 119 bpm
